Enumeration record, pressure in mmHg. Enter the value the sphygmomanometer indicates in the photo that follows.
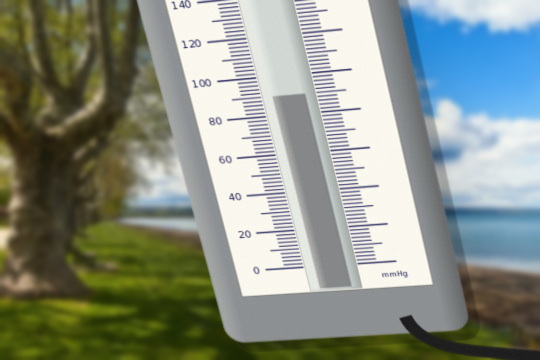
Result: 90 mmHg
